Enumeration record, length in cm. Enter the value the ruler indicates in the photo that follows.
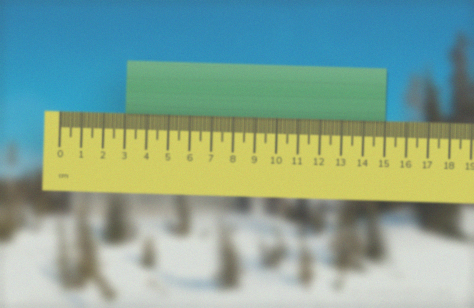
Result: 12 cm
